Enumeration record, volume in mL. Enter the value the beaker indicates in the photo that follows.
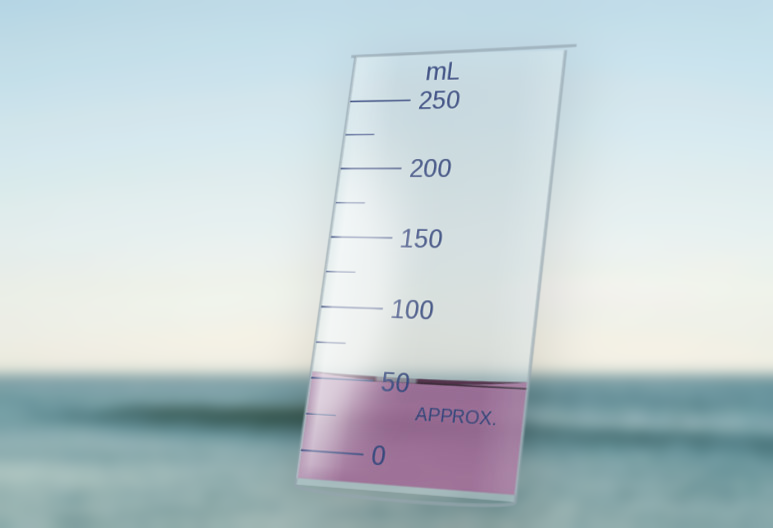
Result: 50 mL
